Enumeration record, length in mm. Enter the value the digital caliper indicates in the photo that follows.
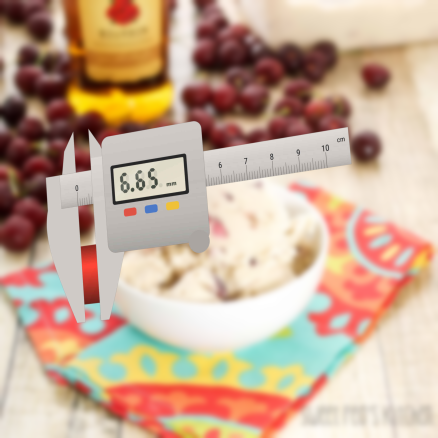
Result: 6.65 mm
